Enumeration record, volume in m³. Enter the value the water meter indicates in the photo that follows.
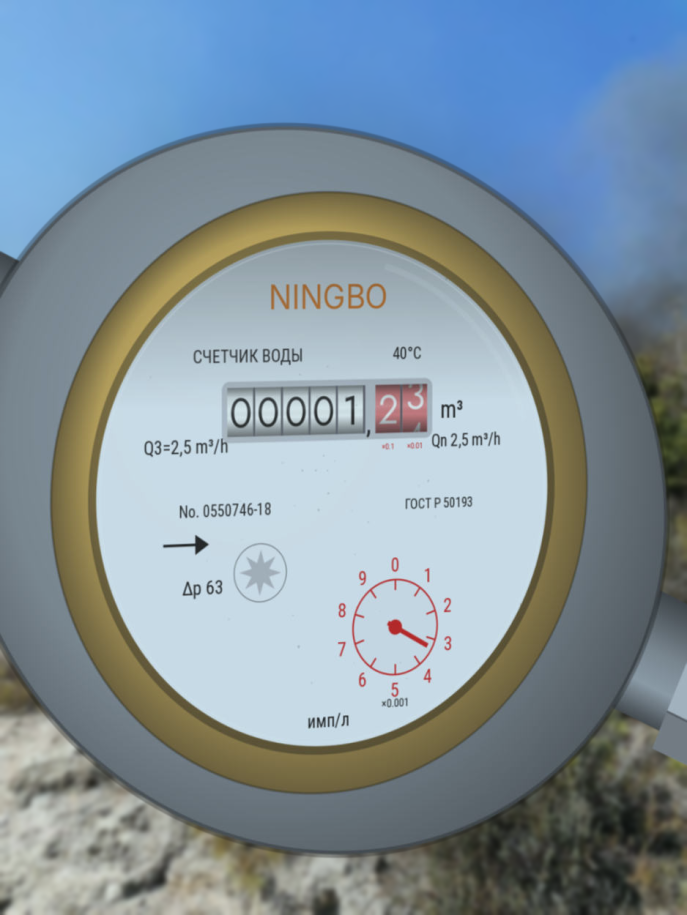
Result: 1.233 m³
